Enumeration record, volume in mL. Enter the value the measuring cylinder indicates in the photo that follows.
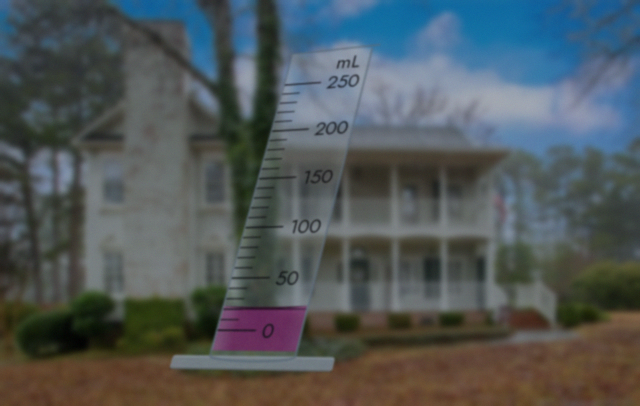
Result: 20 mL
